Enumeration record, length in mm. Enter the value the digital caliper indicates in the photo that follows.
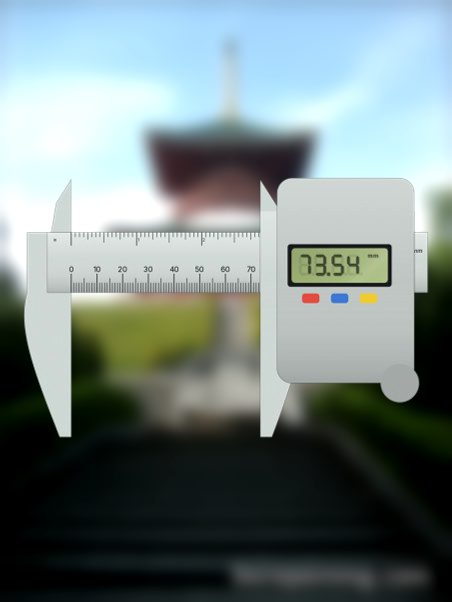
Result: 73.54 mm
